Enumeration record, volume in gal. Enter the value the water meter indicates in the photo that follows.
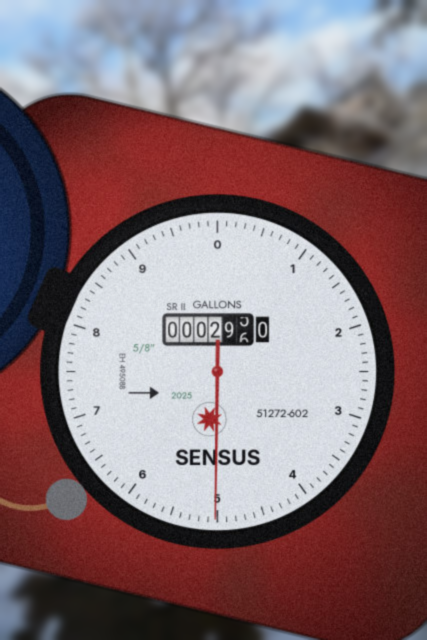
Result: 2955.0 gal
